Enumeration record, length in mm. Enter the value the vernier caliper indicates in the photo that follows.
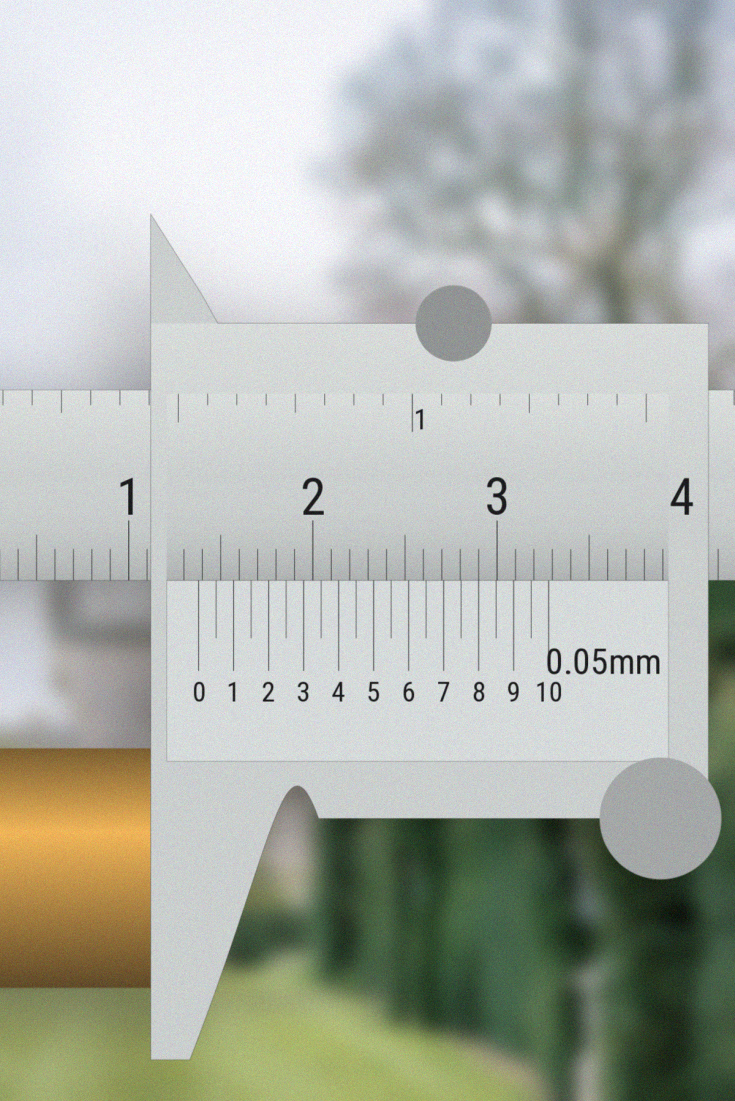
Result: 13.8 mm
